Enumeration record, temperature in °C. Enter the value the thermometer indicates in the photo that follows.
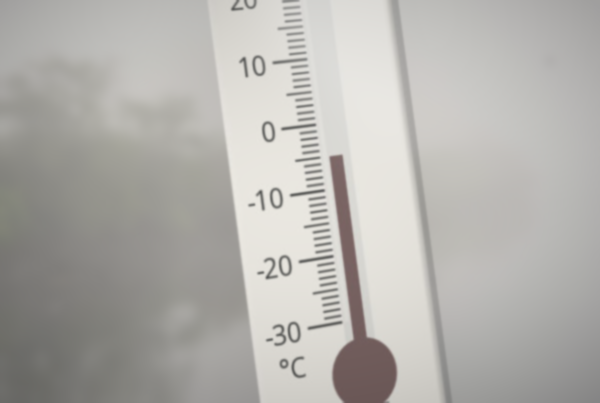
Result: -5 °C
